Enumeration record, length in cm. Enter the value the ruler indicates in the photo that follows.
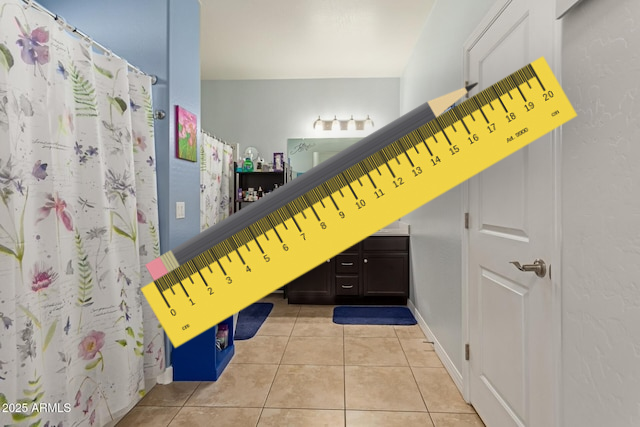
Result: 17.5 cm
